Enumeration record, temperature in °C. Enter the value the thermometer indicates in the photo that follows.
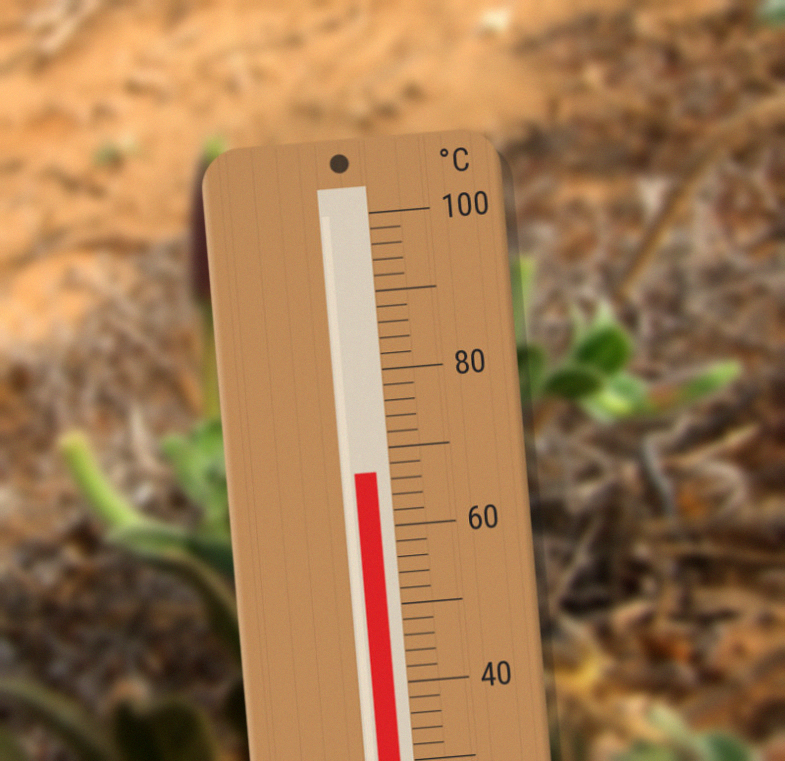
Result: 67 °C
